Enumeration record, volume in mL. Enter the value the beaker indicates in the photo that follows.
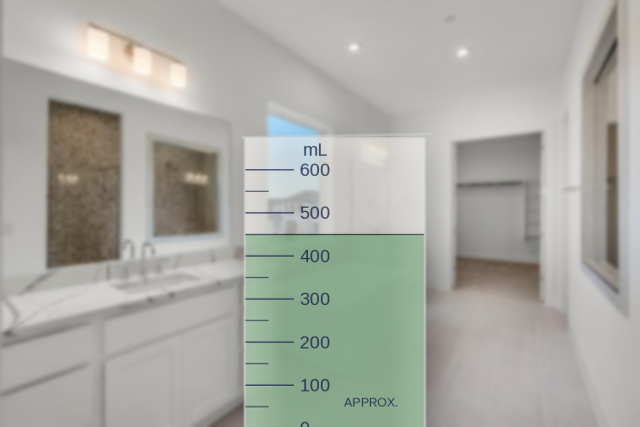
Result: 450 mL
